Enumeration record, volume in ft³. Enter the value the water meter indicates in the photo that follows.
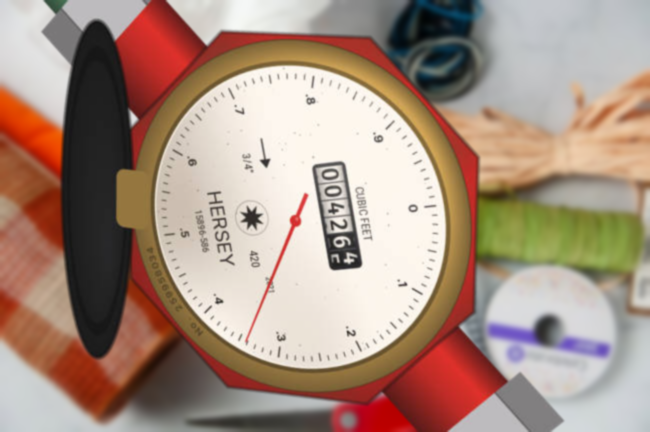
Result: 4264.34 ft³
